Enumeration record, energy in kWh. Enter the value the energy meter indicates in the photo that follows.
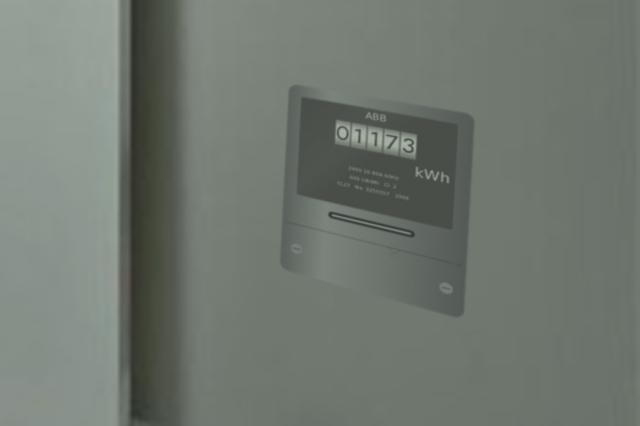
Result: 1173 kWh
